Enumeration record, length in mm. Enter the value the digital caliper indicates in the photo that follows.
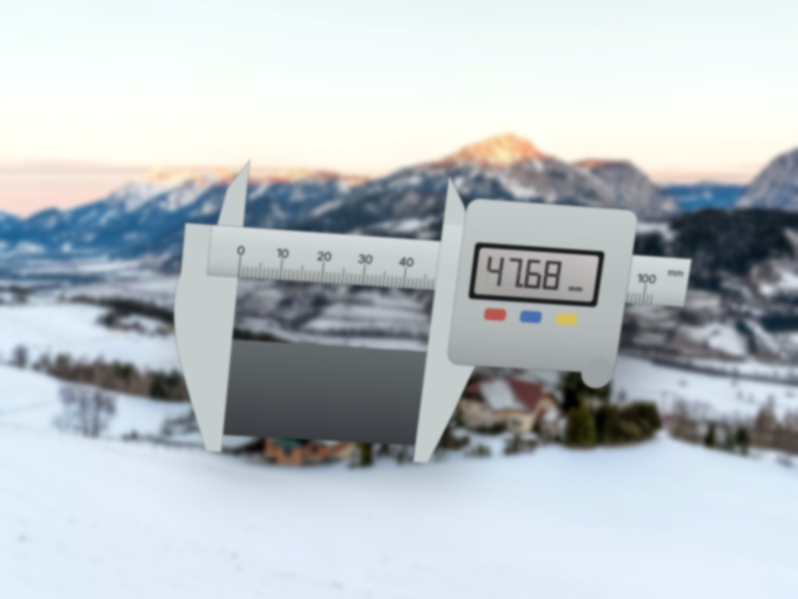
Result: 47.68 mm
